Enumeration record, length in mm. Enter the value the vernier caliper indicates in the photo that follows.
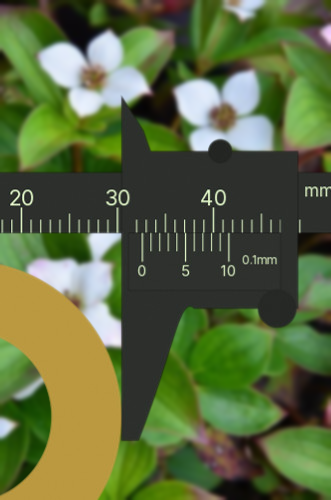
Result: 32.6 mm
